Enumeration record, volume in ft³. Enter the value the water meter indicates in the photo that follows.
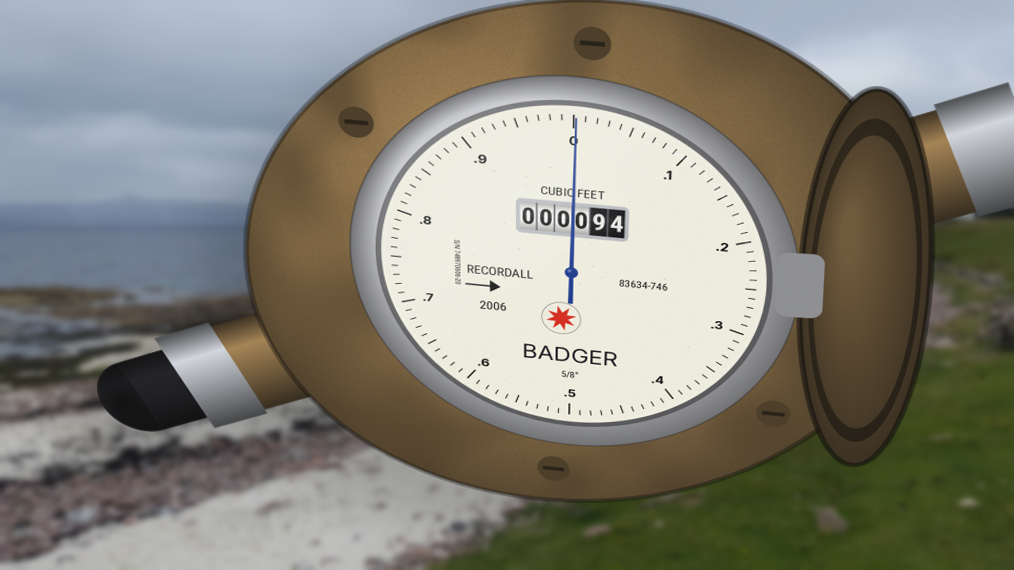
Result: 94.00 ft³
